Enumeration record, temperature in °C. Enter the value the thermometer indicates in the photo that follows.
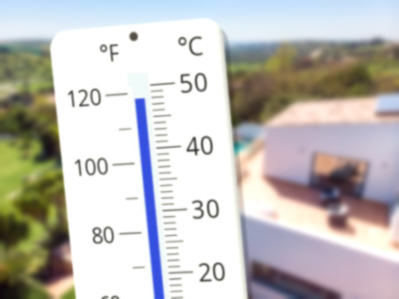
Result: 48 °C
